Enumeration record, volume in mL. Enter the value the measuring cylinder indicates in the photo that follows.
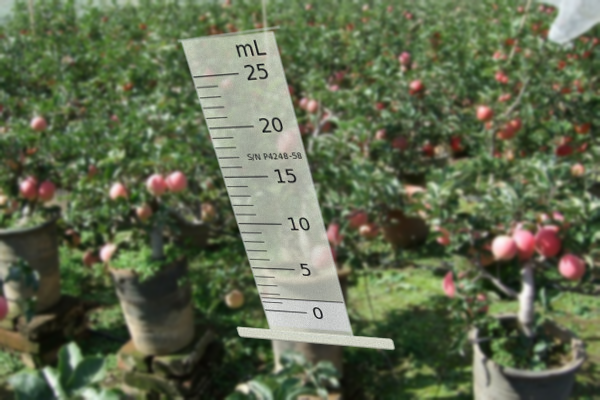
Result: 1.5 mL
